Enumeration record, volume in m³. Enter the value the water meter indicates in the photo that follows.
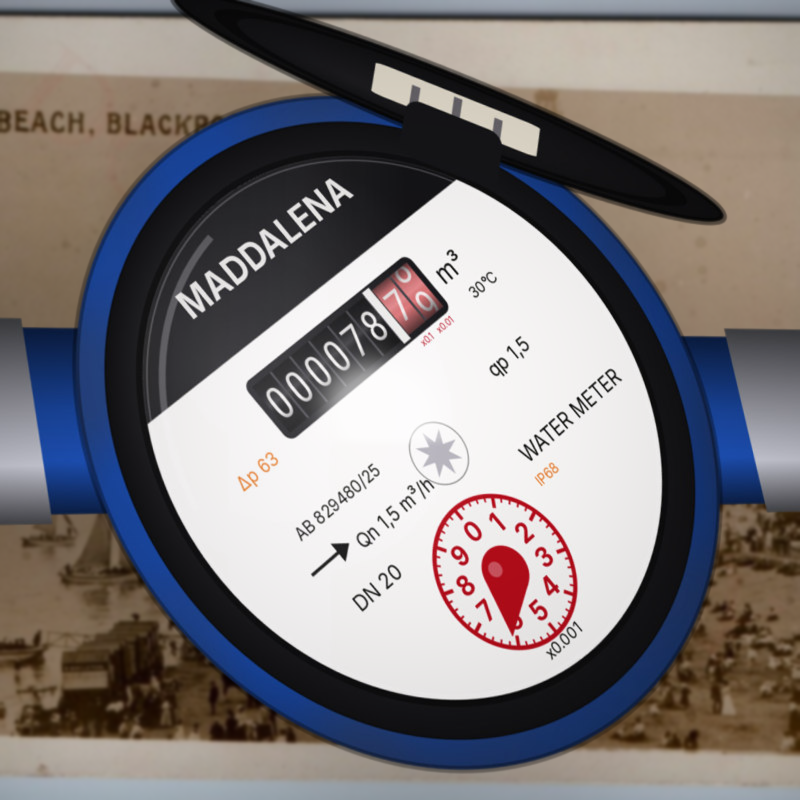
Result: 78.786 m³
